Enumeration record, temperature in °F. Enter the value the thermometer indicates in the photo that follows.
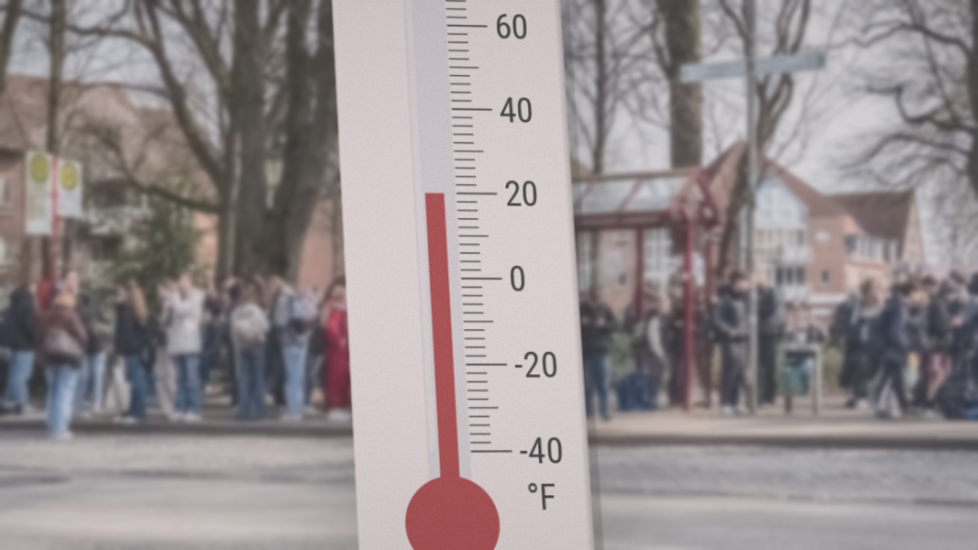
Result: 20 °F
